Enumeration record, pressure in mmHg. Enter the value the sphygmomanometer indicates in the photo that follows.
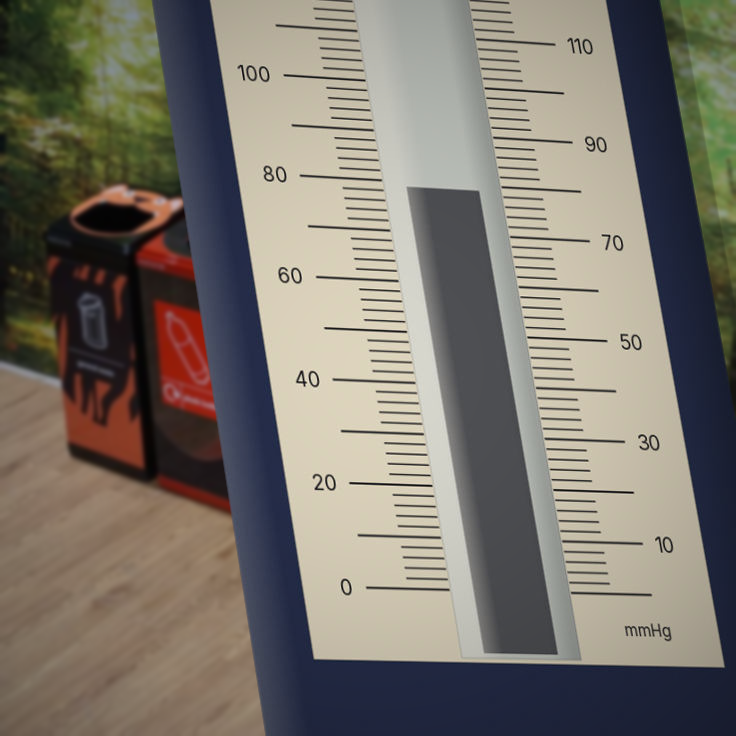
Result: 79 mmHg
